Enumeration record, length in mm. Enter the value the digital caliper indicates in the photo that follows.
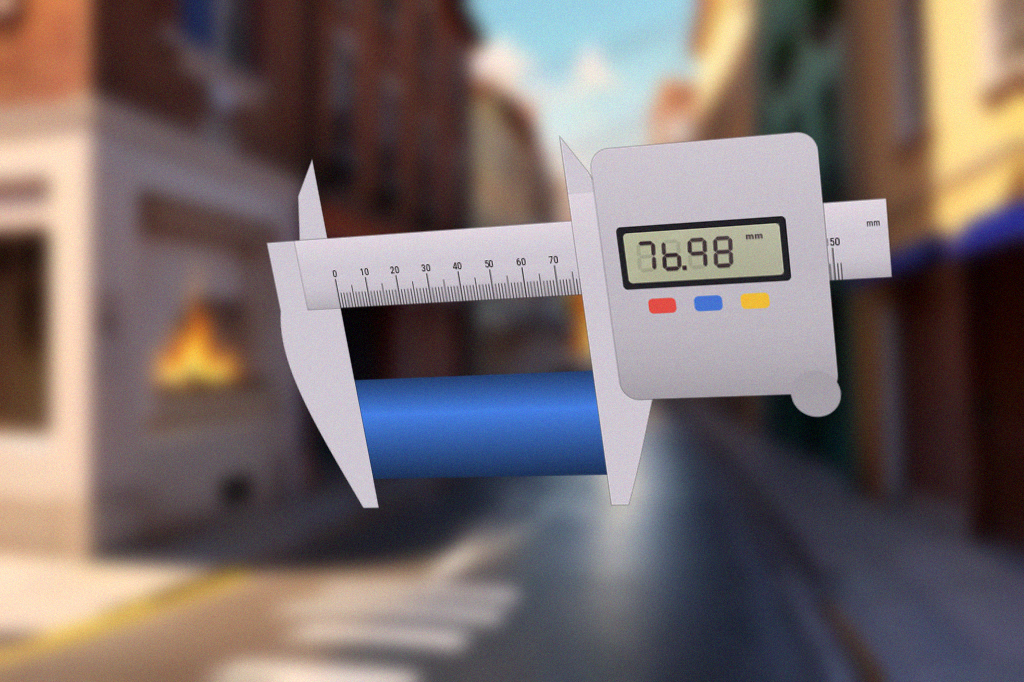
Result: 76.98 mm
